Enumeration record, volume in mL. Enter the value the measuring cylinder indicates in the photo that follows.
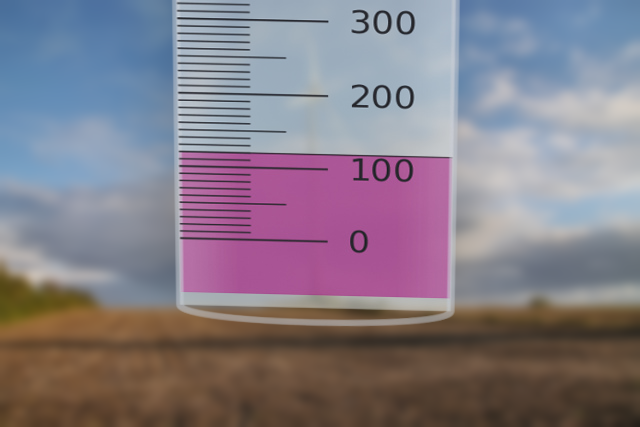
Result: 120 mL
